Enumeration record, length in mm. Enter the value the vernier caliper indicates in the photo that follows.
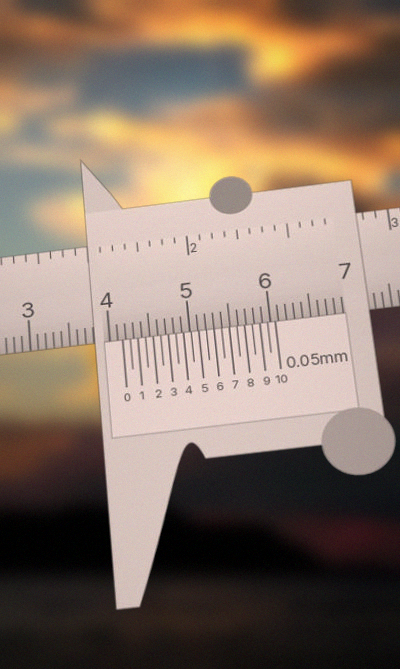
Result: 41.6 mm
